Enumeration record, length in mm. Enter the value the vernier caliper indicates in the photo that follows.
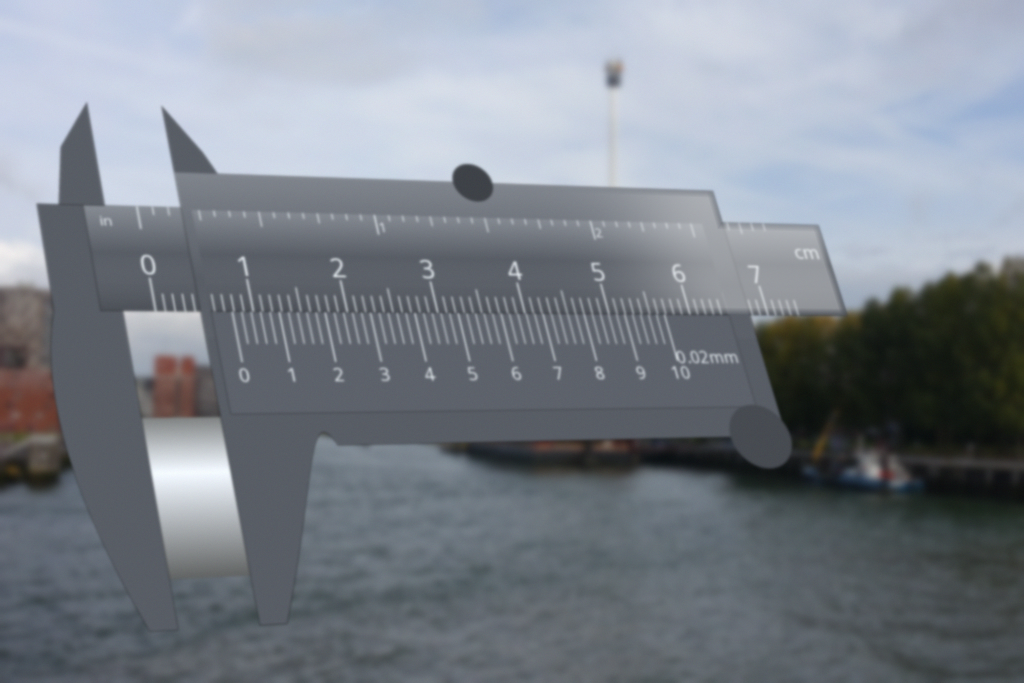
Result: 7.8 mm
